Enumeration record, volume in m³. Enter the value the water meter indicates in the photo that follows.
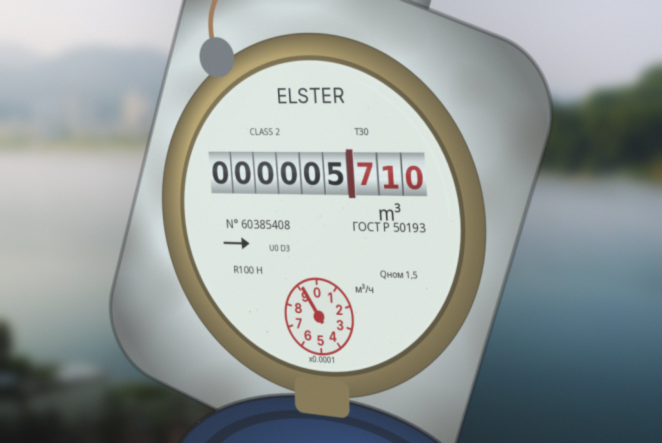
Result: 5.7099 m³
